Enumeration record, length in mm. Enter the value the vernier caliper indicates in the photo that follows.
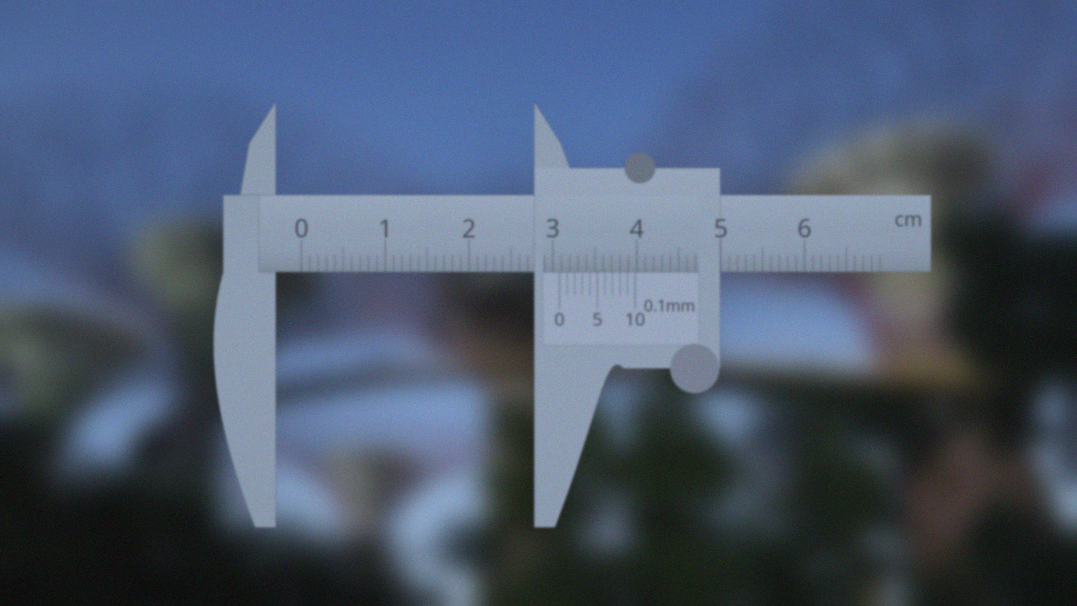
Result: 30.8 mm
